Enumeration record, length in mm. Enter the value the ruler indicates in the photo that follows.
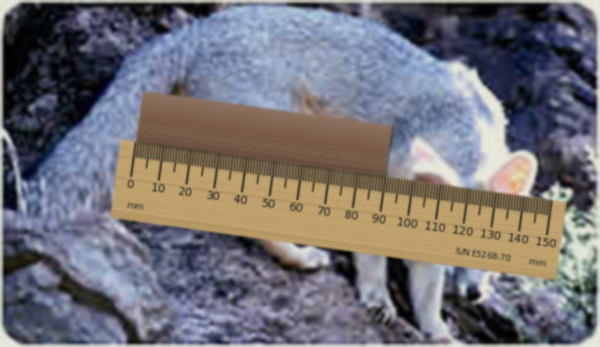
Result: 90 mm
